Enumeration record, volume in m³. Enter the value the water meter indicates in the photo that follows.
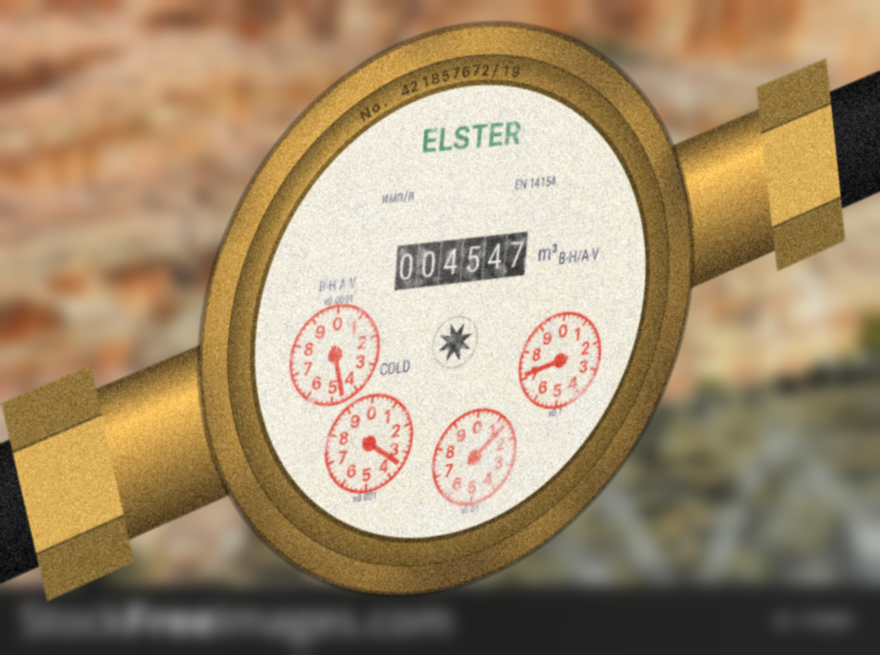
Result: 4547.7134 m³
